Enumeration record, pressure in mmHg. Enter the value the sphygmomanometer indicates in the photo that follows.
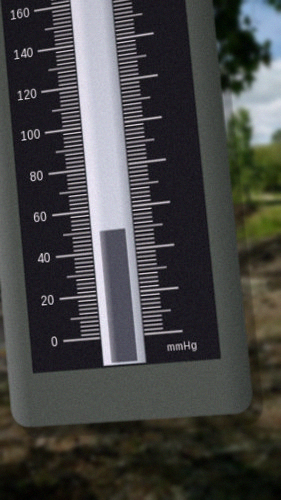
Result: 50 mmHg
